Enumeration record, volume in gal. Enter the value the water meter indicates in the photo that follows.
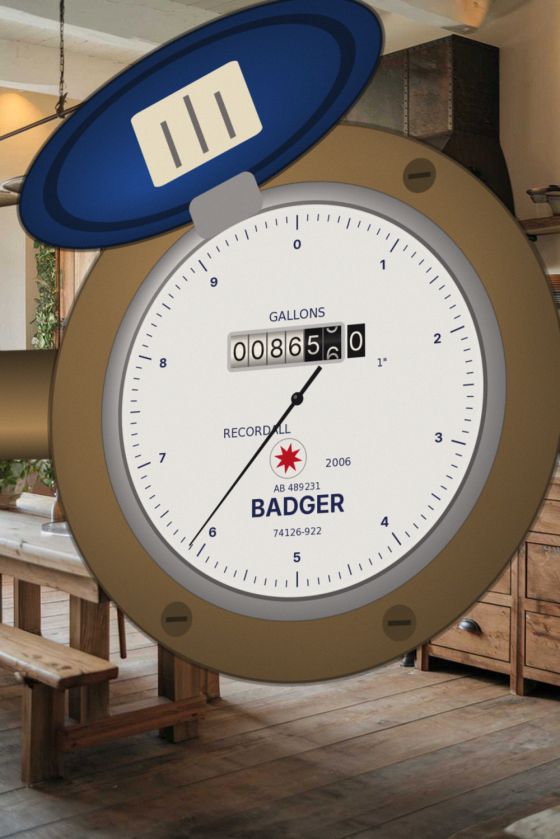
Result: 86556.1 gal
